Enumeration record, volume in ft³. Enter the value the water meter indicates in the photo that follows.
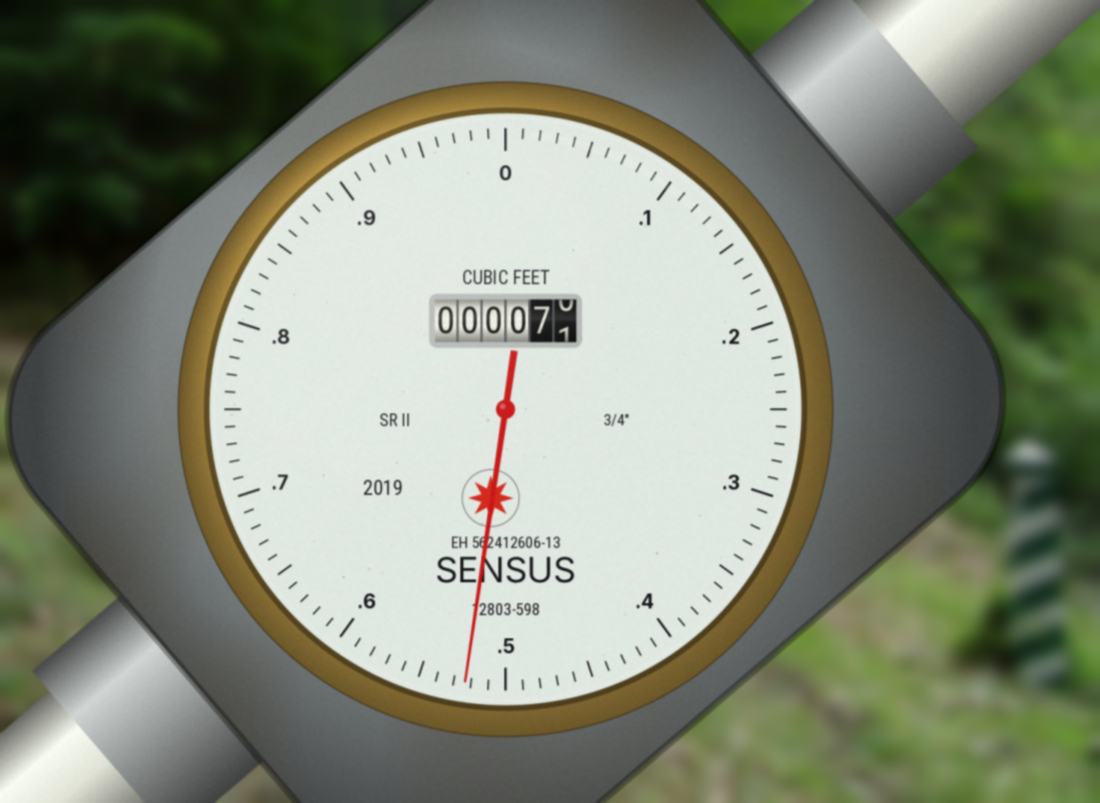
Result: 70.52 ft³
